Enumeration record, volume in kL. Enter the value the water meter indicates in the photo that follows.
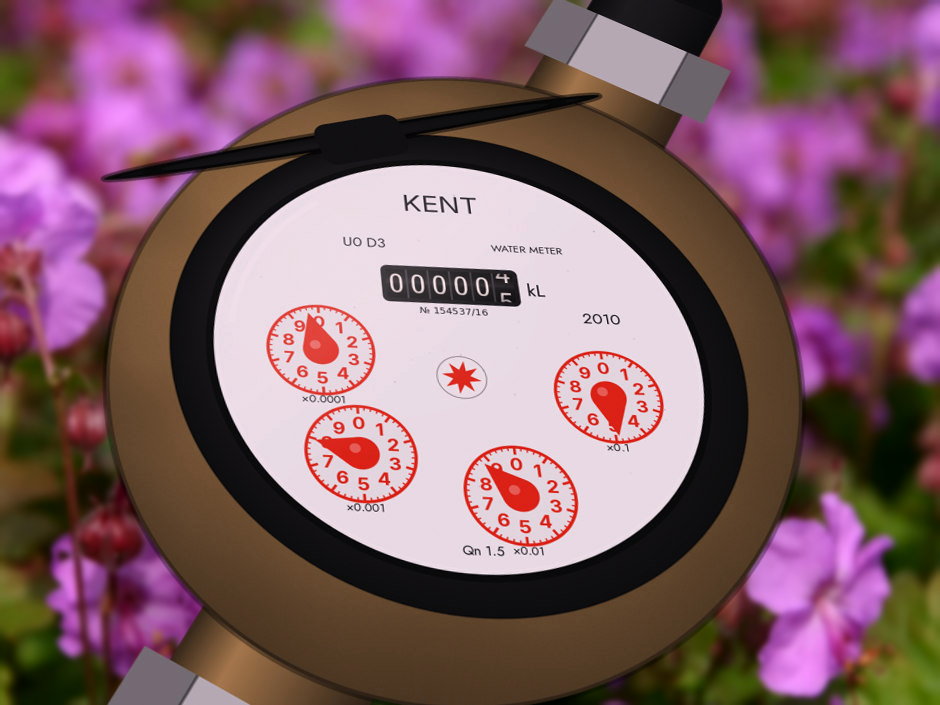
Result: 4.4879 kL
